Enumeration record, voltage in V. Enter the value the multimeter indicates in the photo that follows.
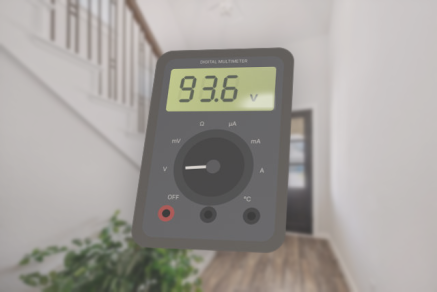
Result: 93.6 V
